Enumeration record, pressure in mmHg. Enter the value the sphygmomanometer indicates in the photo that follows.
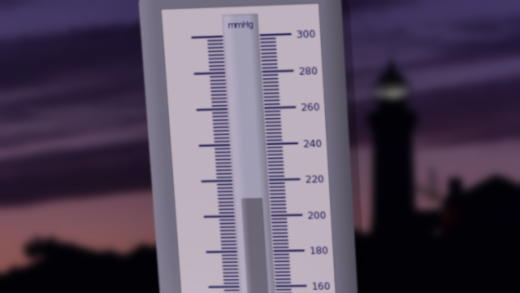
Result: 210 mmHg
